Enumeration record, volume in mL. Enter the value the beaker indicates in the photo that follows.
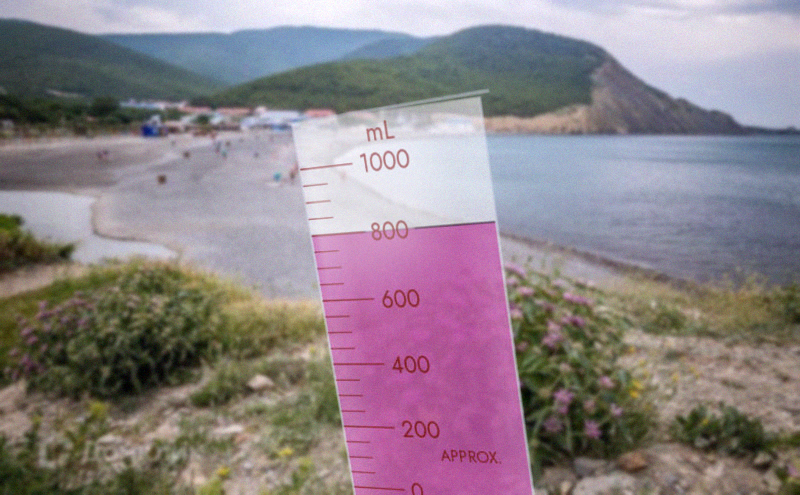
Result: 800 mL
